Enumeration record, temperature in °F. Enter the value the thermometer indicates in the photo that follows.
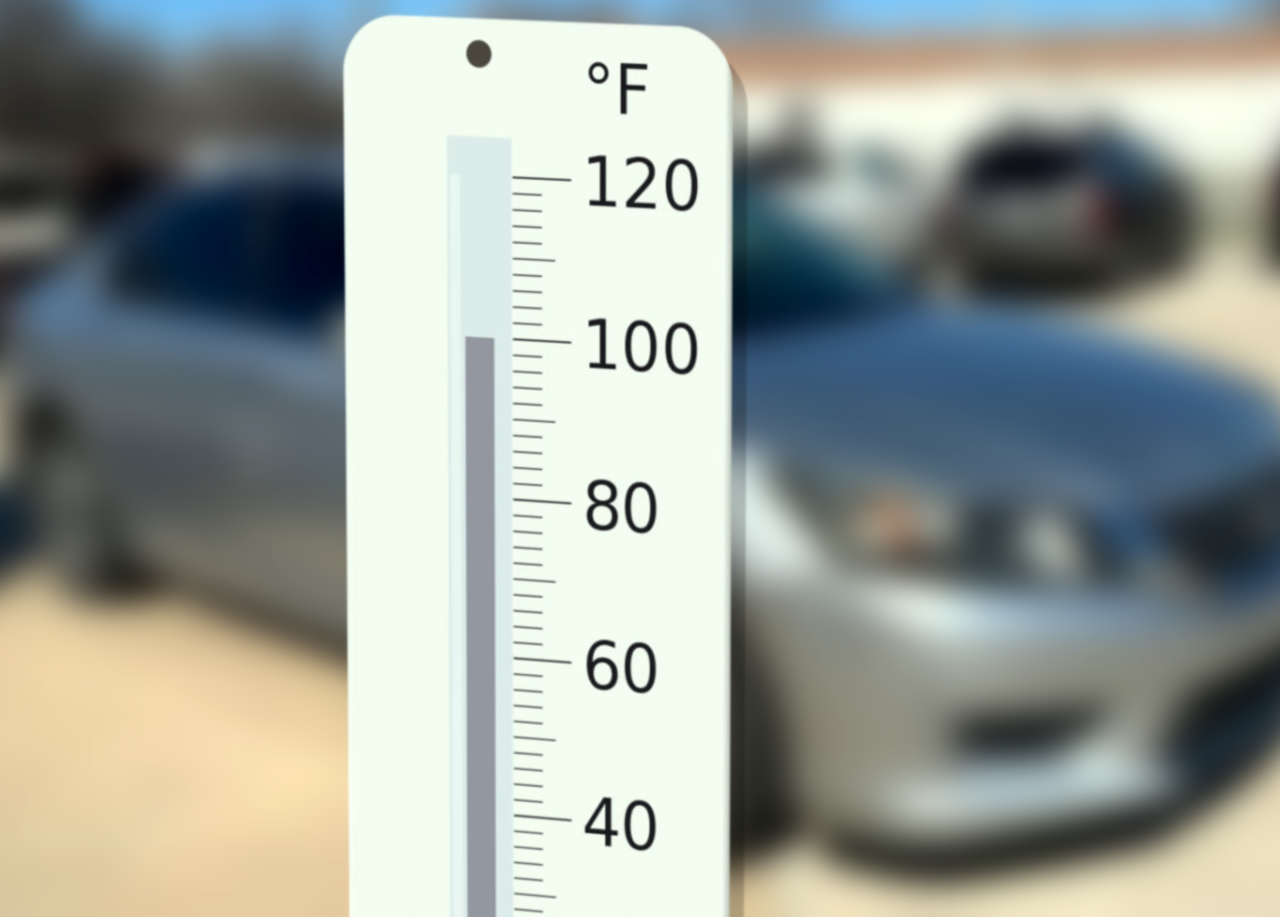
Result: 100 °F
